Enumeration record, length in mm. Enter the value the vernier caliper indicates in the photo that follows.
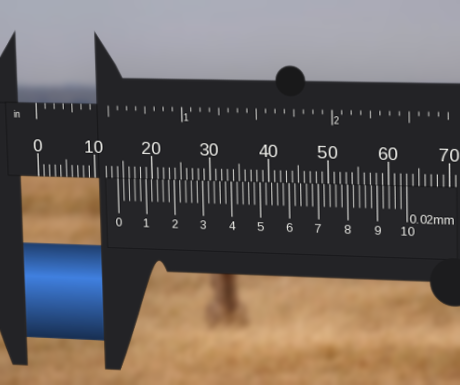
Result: 14.0 mm
